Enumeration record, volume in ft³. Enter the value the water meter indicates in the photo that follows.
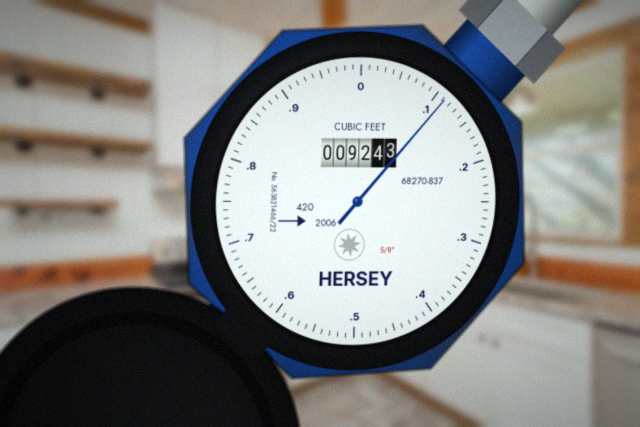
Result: 9243.11 ft³
